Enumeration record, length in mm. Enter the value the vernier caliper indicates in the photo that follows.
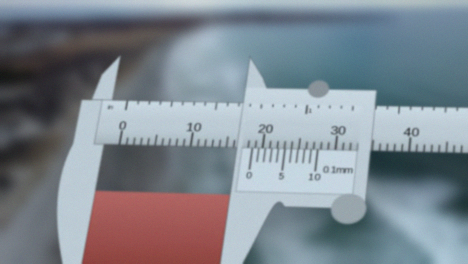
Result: 18.6 mm
